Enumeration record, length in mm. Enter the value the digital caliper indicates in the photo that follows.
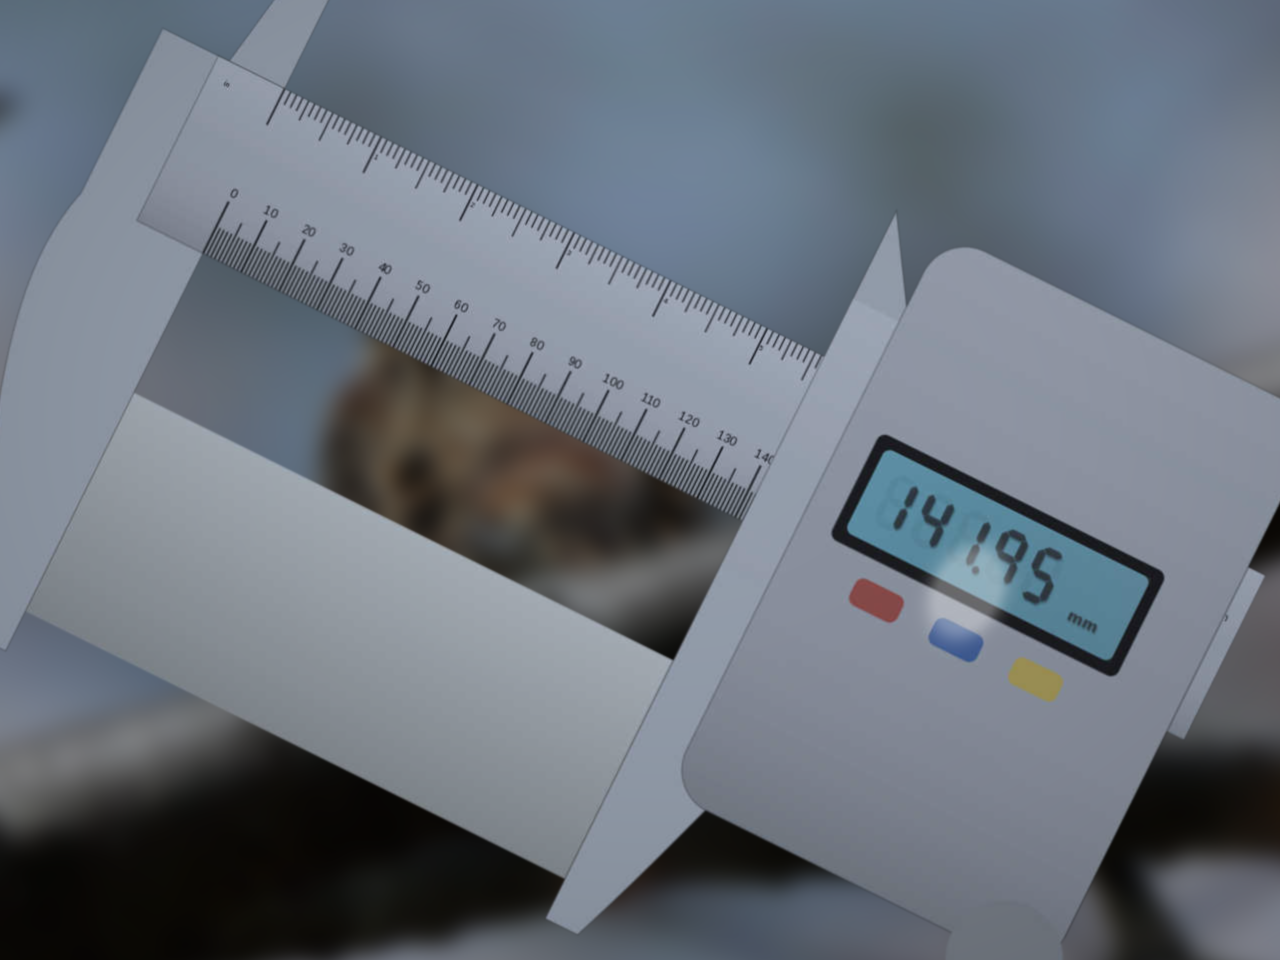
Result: 141.95 mm
